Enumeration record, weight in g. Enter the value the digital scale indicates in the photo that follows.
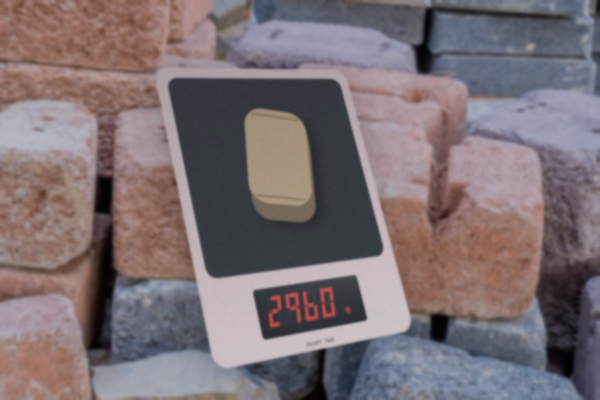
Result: 2960 g
